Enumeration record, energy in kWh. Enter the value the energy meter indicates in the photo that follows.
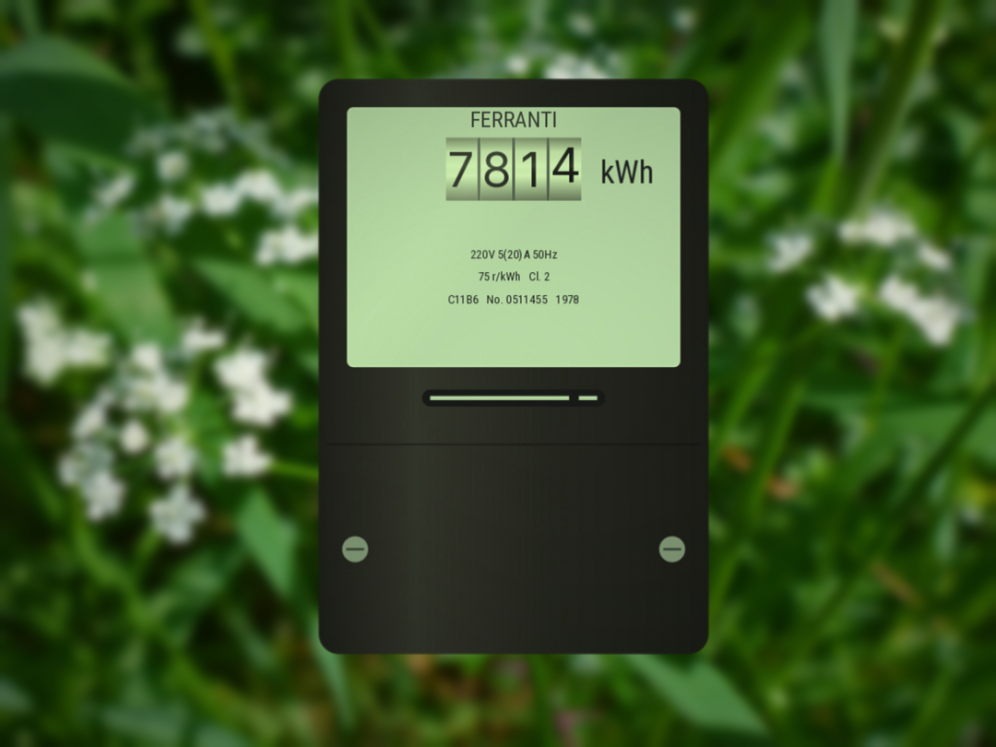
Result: 7814 kWh
